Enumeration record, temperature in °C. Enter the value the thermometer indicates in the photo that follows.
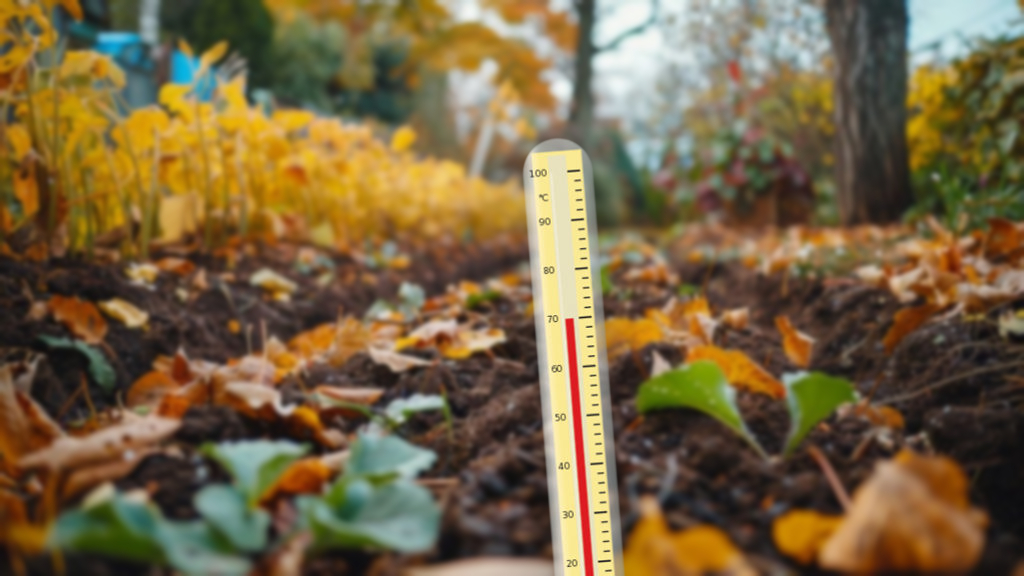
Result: 70 °C
